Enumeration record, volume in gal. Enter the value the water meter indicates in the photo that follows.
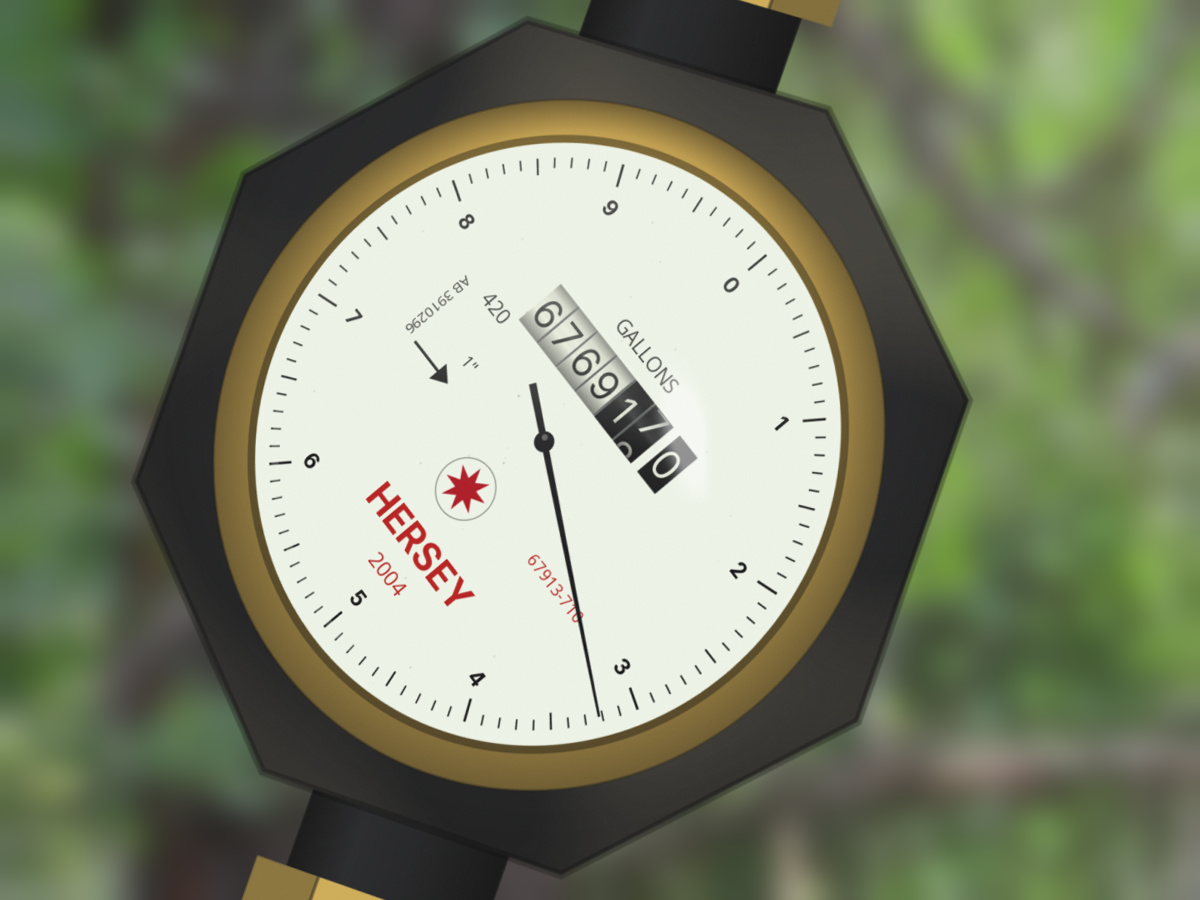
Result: 6769173.2 gal
